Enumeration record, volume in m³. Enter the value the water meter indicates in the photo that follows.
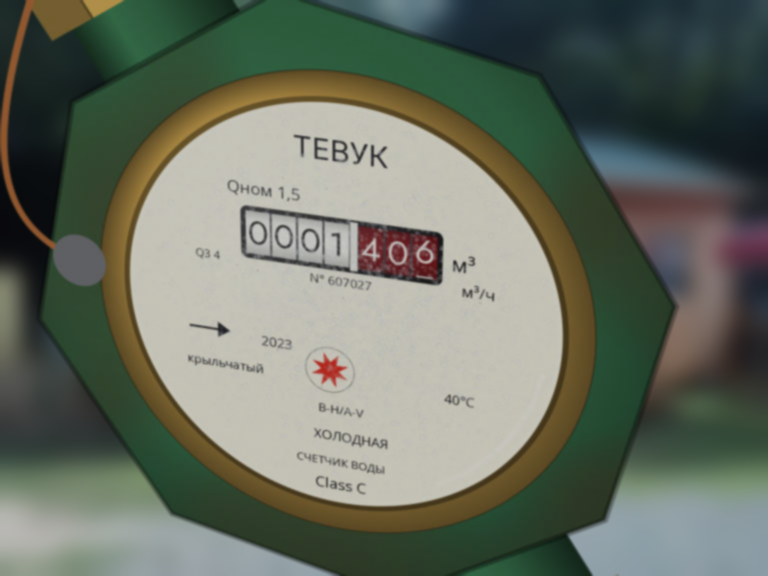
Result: 1.406 m³
